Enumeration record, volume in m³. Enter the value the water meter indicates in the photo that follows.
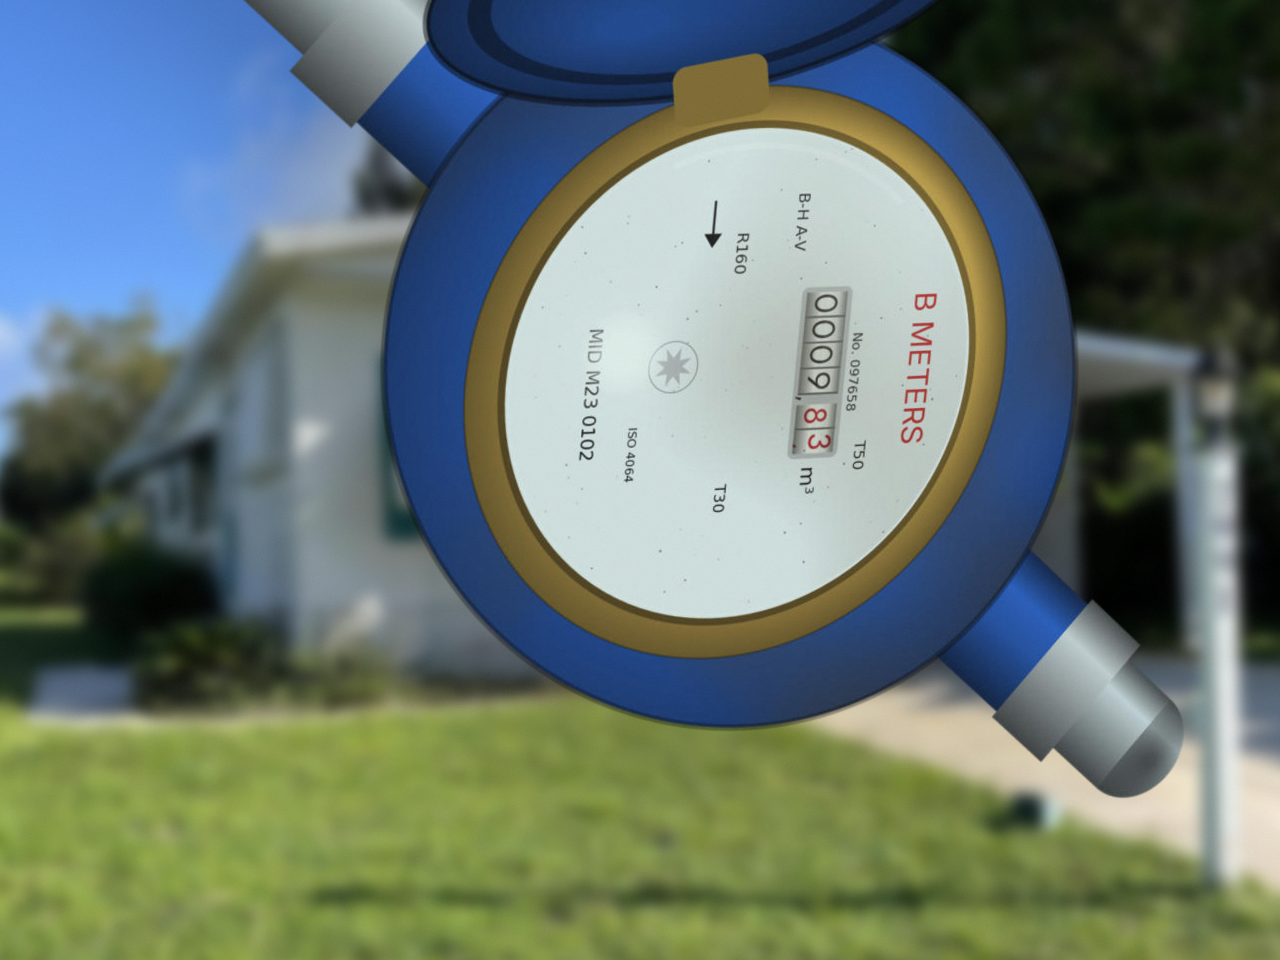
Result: 9.83 m³
